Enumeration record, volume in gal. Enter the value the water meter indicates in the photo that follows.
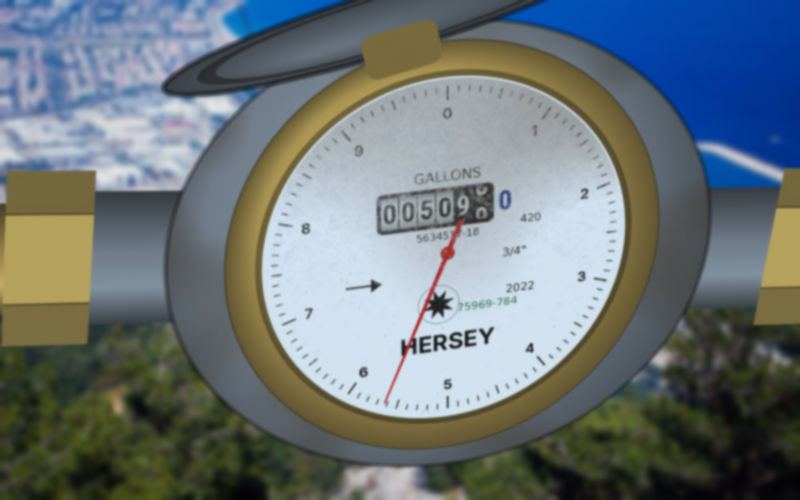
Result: 50985.6 gal
